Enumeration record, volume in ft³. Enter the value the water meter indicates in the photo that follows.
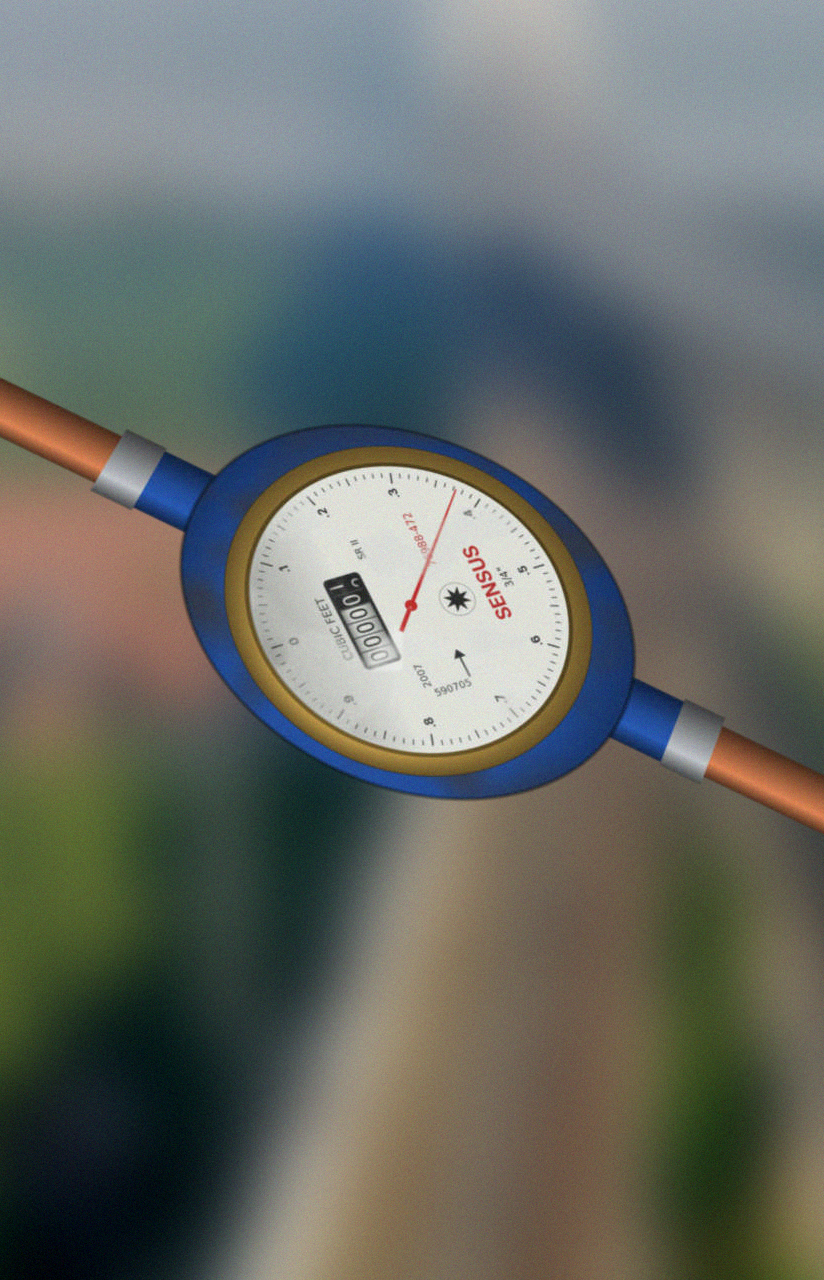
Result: 1.37 ft³
